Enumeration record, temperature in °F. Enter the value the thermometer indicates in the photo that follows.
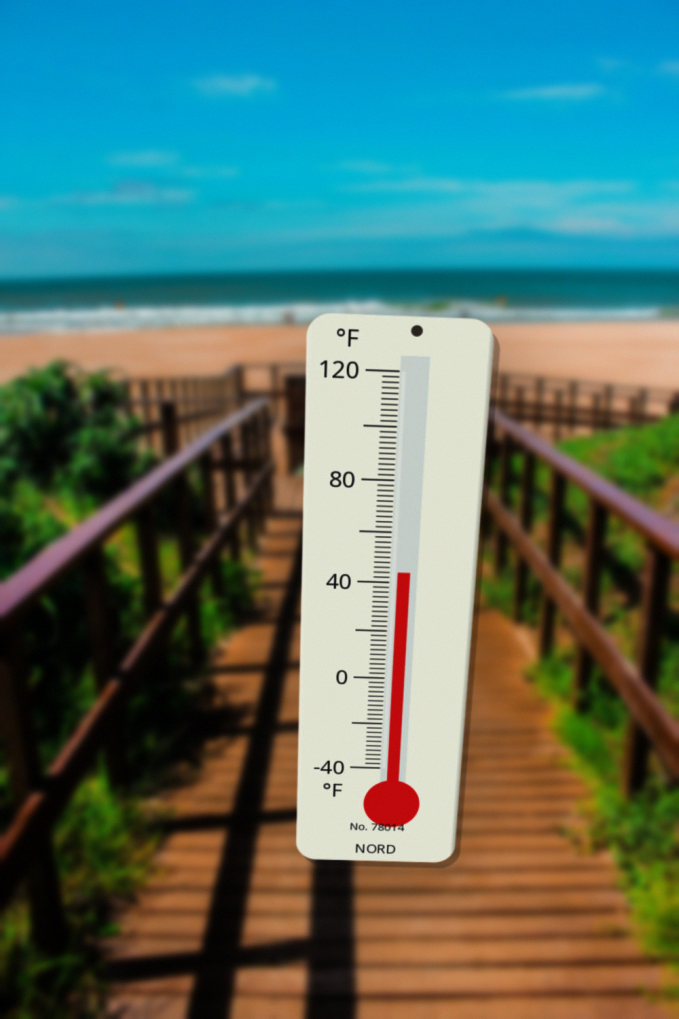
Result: 44 °F
